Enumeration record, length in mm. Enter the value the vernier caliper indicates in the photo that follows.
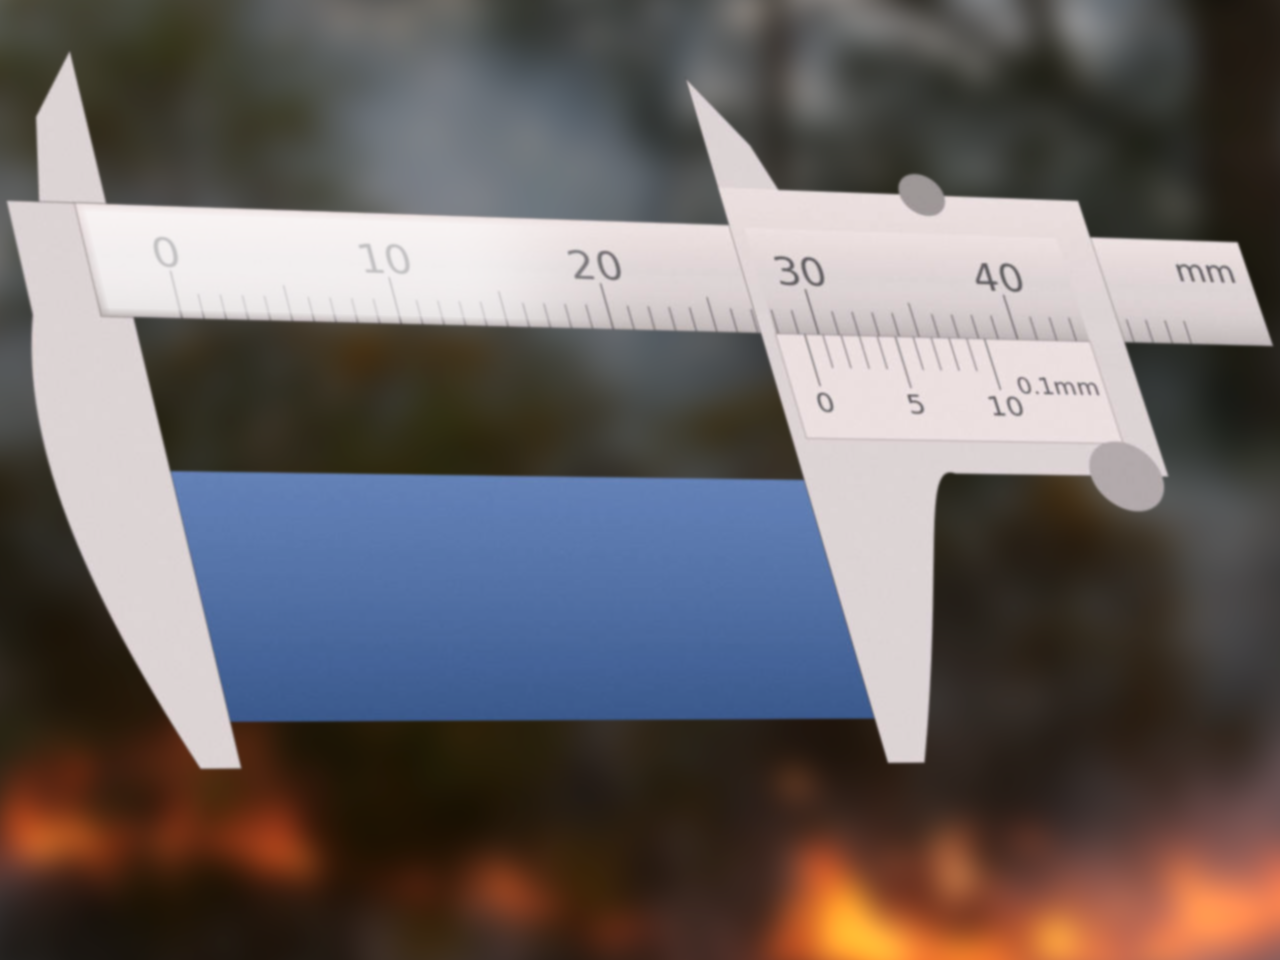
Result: 29.3 mm
